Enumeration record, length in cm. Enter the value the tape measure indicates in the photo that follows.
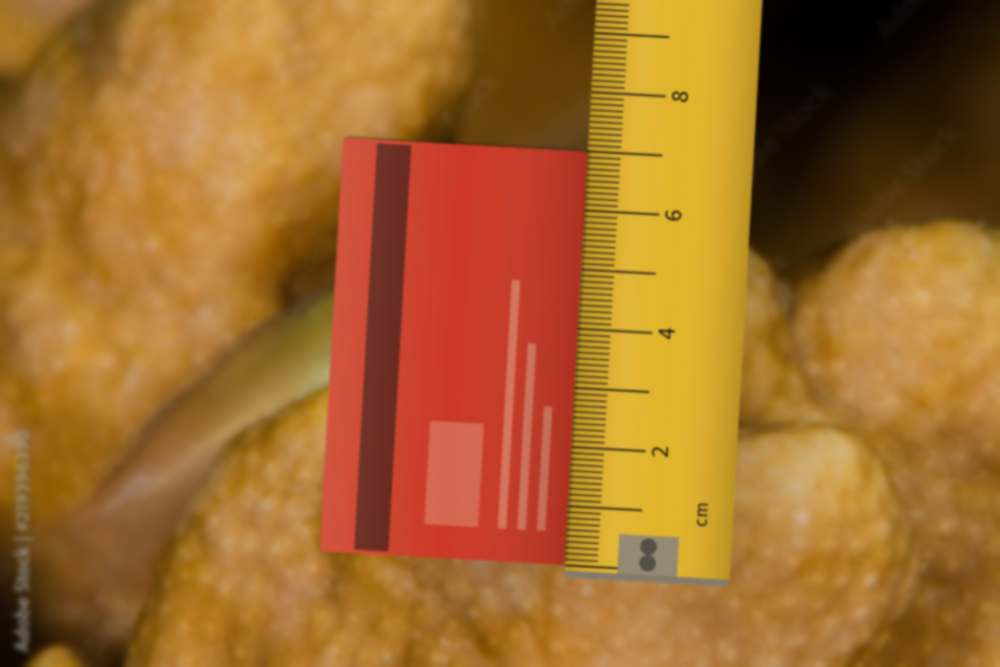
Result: 7 cm
